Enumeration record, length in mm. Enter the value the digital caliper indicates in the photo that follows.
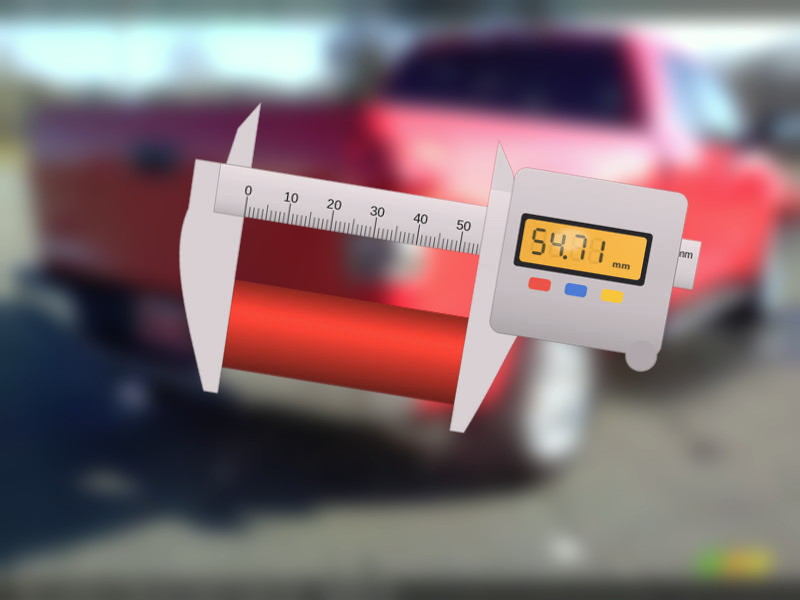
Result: 54.71 mm
